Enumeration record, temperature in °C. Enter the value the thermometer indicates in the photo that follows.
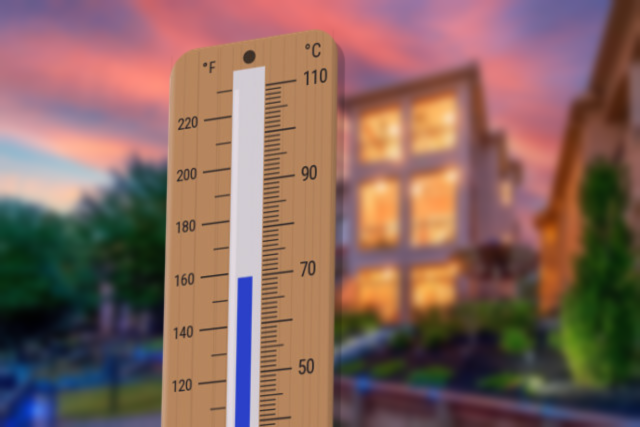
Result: 70 °C
